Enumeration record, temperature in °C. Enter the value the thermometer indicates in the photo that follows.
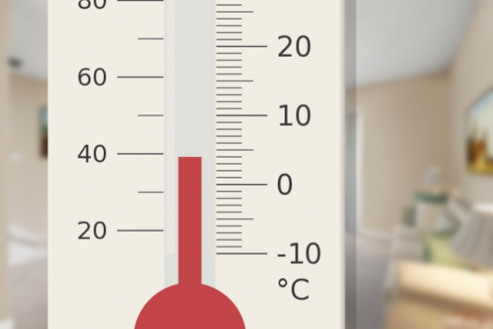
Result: 4 °C
